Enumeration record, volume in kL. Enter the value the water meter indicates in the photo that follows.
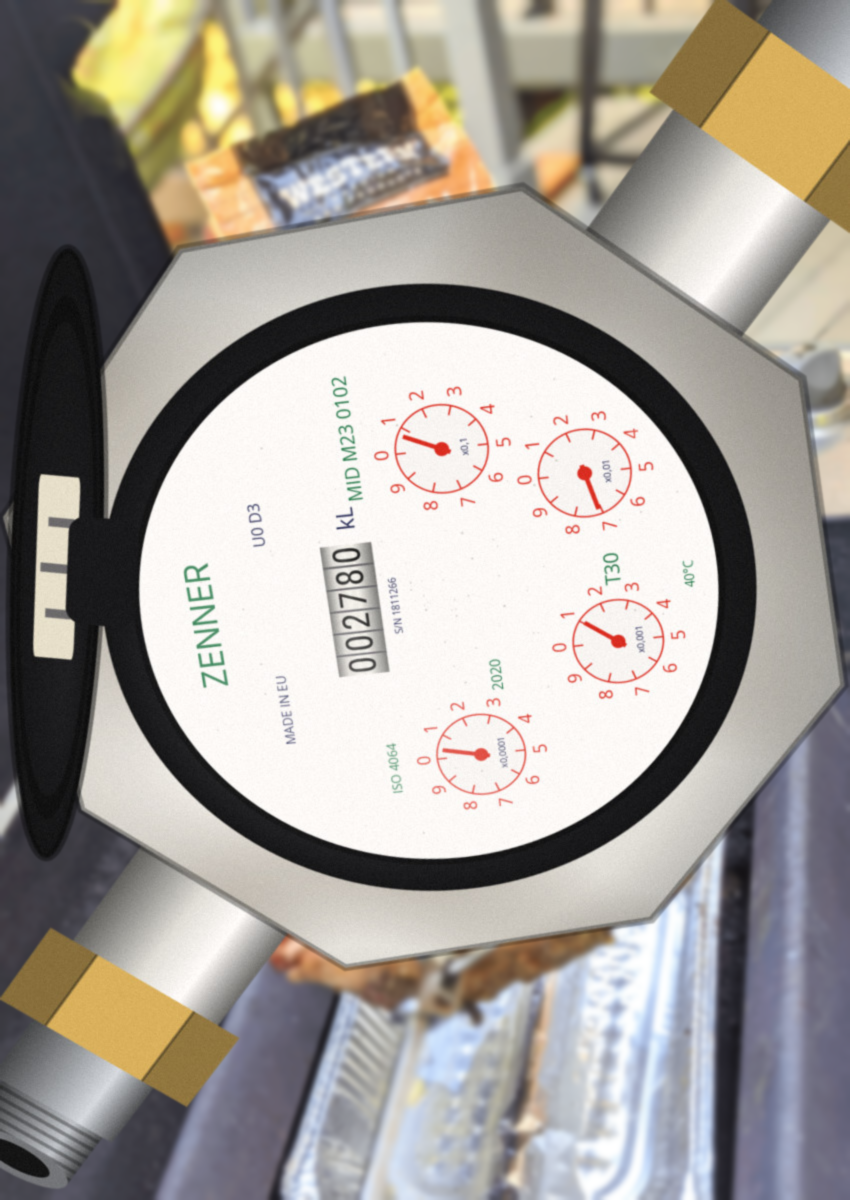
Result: 2780.0710 kL
